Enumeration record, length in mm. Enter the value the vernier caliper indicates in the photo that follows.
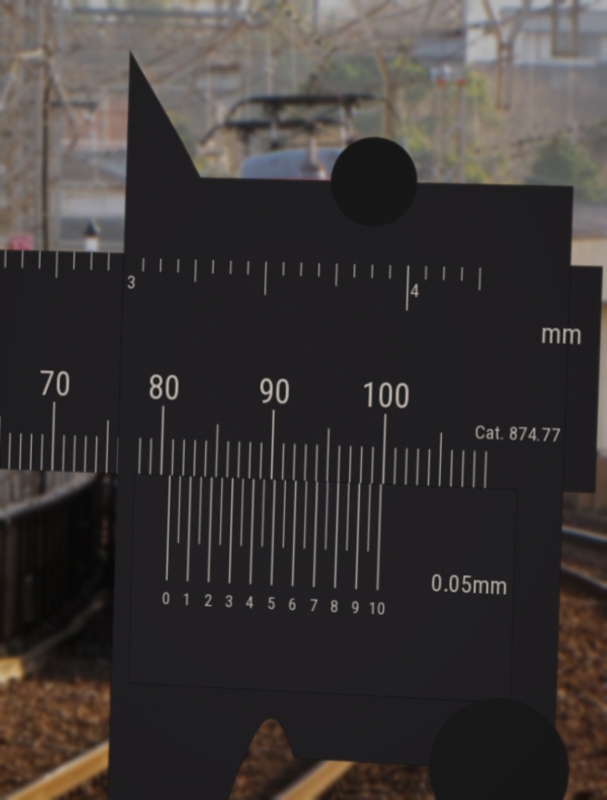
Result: 80.8 mm
